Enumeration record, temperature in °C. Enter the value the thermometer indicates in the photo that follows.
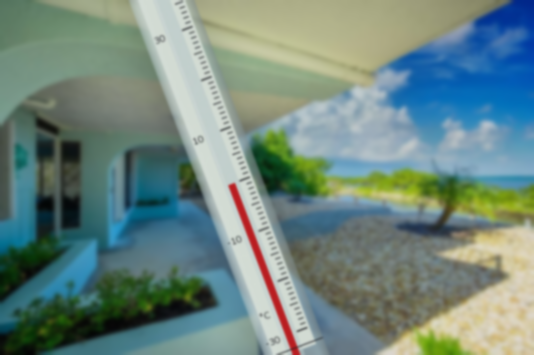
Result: 0 °C
